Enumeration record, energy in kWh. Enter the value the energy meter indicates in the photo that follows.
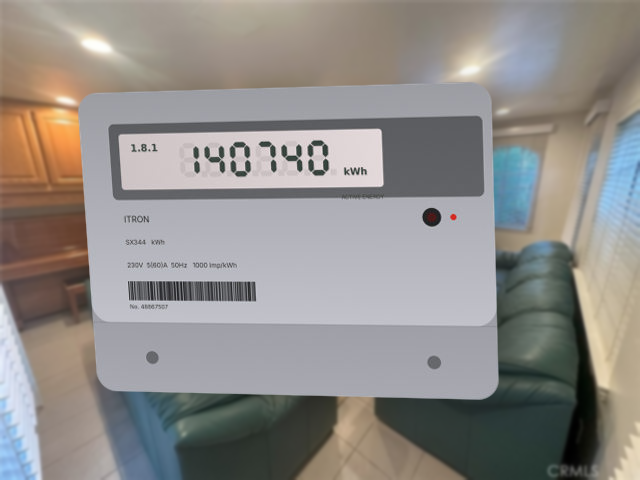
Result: 140740 kWh
